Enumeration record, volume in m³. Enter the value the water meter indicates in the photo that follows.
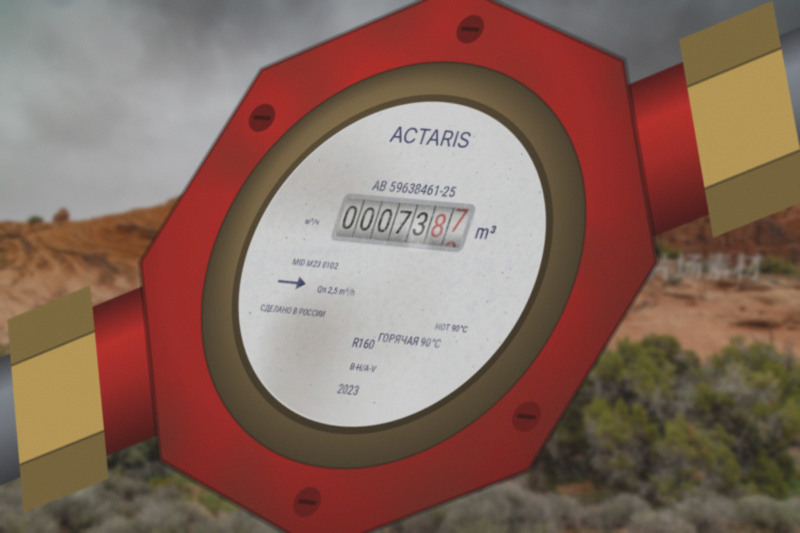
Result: 73.87 m³
